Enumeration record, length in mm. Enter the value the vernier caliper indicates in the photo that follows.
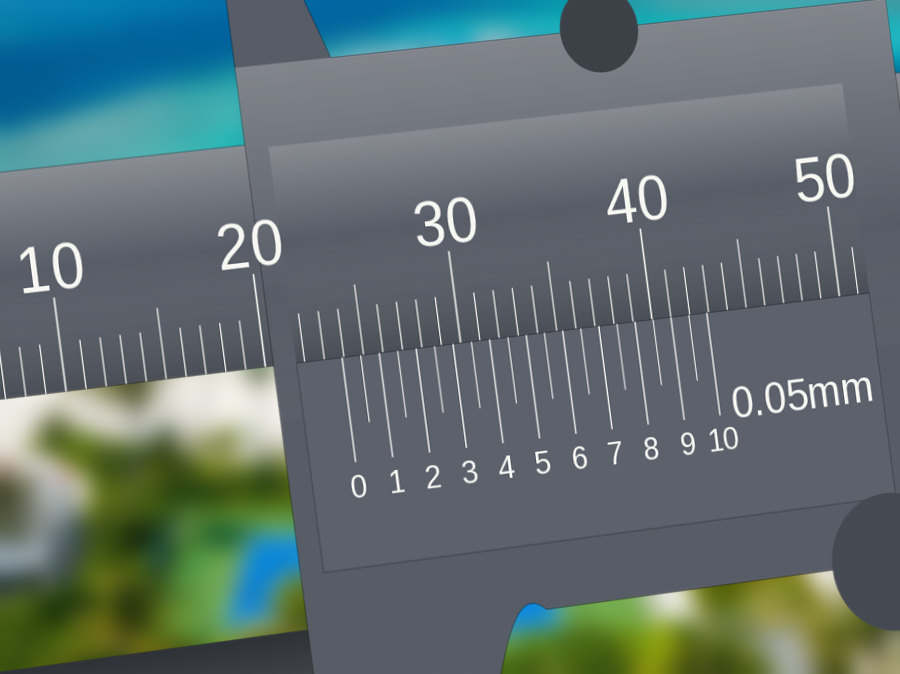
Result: 23.9 mm
